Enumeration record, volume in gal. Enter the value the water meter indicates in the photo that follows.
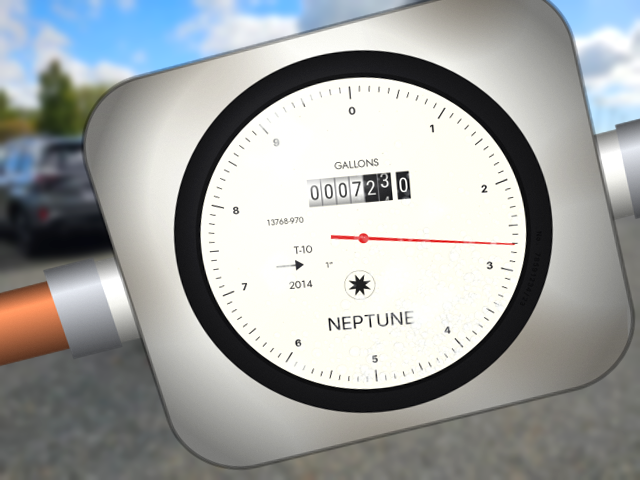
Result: 7232.7 gal
